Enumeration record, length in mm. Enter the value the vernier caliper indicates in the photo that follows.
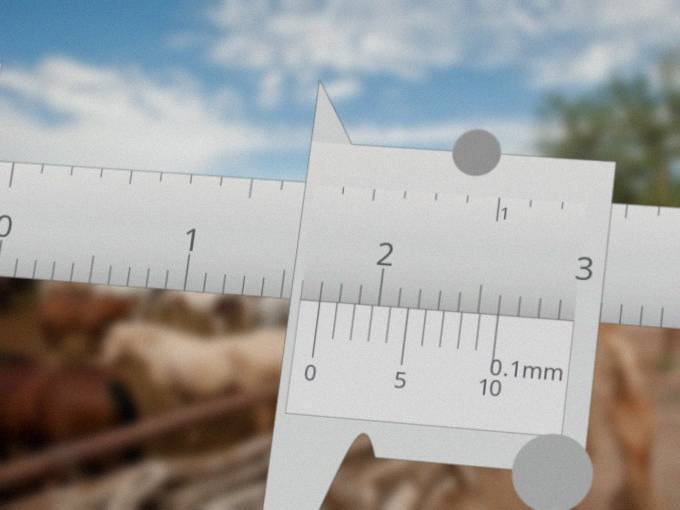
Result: 17.0 mm
